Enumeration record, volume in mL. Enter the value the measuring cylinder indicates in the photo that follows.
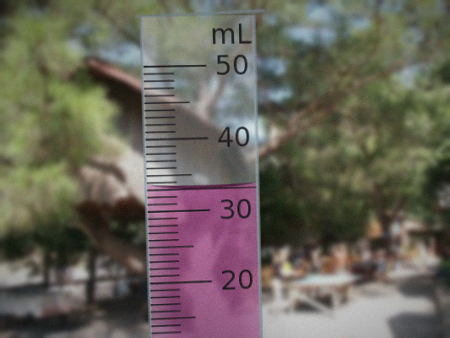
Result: 33 mL
